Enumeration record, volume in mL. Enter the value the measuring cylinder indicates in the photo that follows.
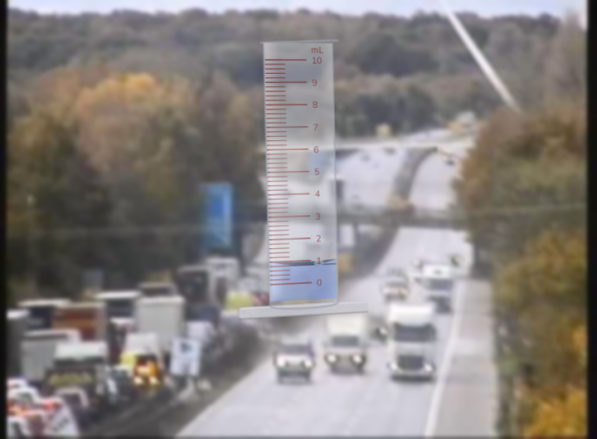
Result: 0.8 mL
